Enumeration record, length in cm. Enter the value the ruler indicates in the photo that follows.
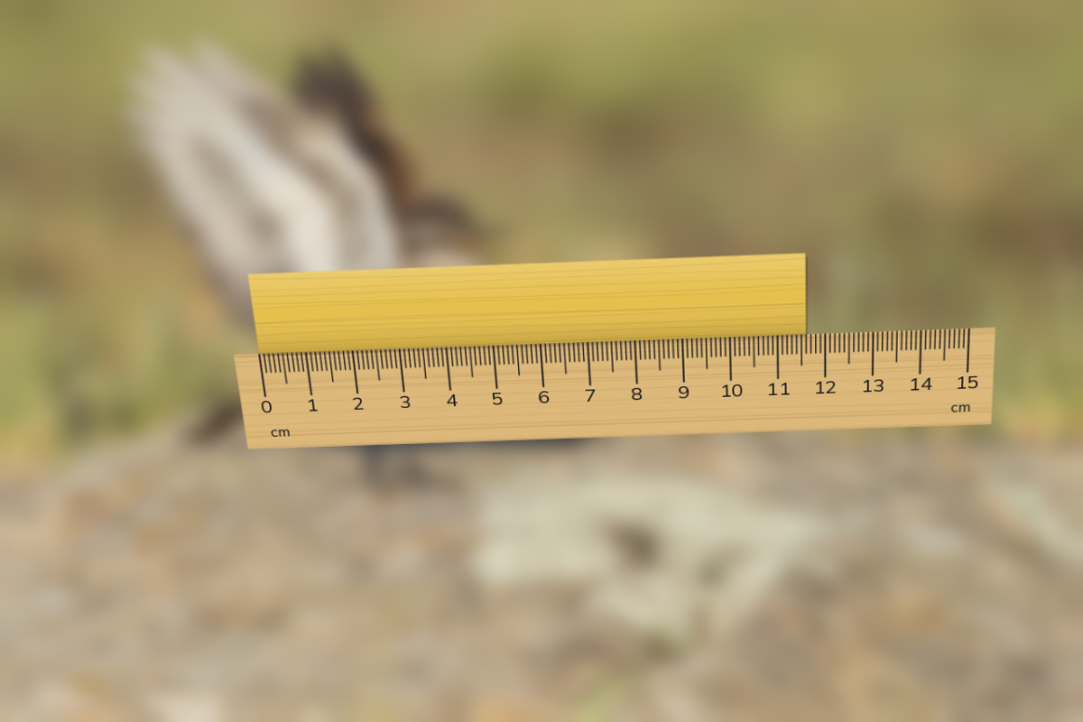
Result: 11.6 cm
